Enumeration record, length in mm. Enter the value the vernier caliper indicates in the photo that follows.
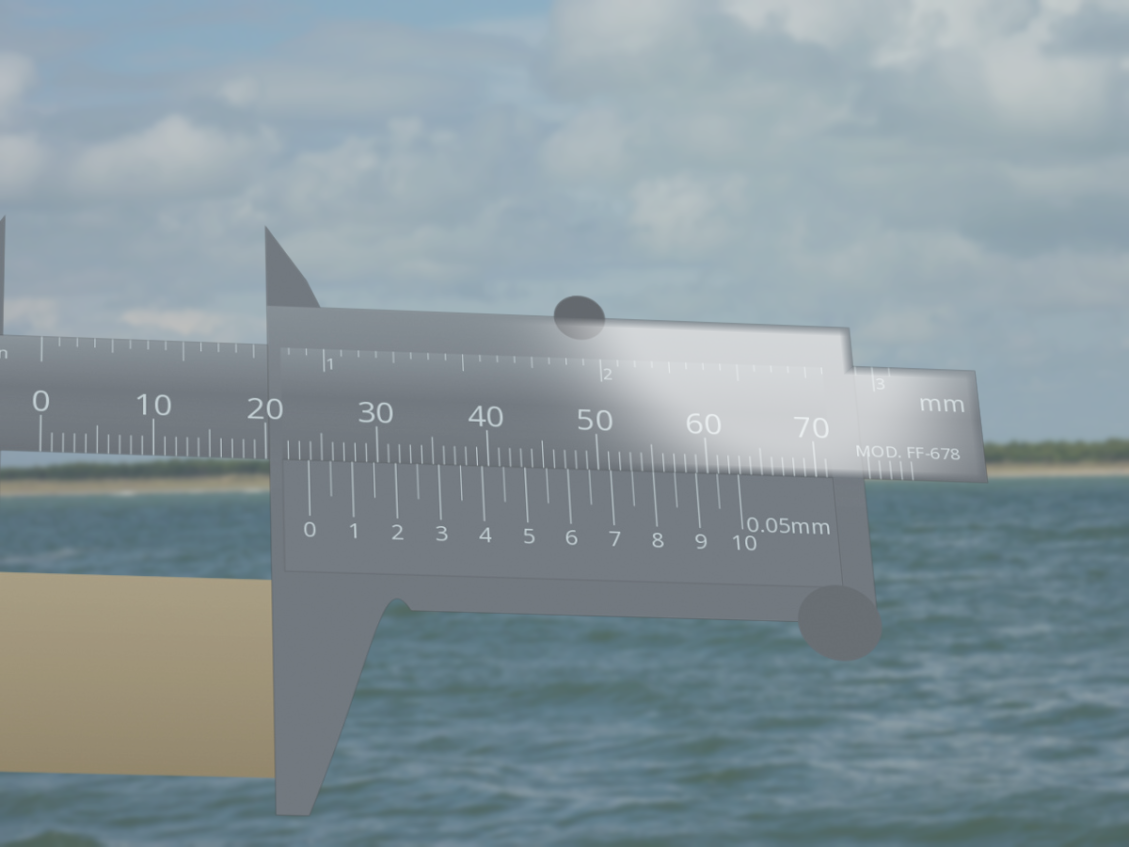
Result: 23.8 mm
